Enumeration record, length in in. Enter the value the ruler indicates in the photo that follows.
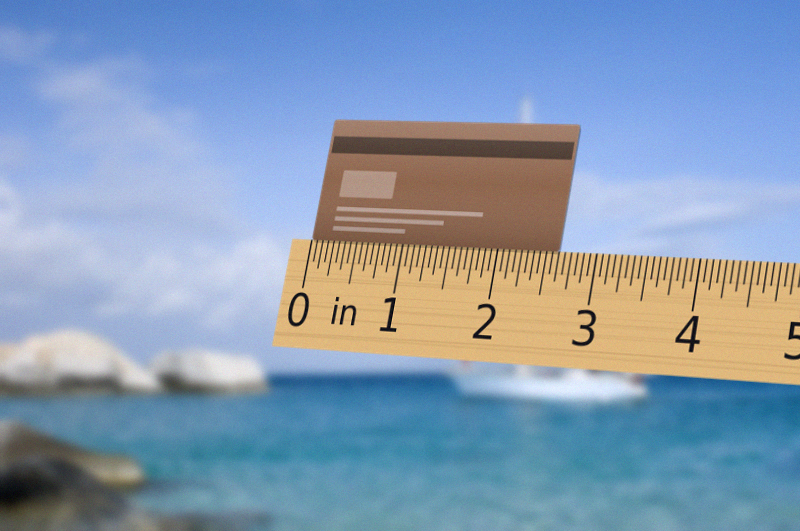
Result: 2.625 in
